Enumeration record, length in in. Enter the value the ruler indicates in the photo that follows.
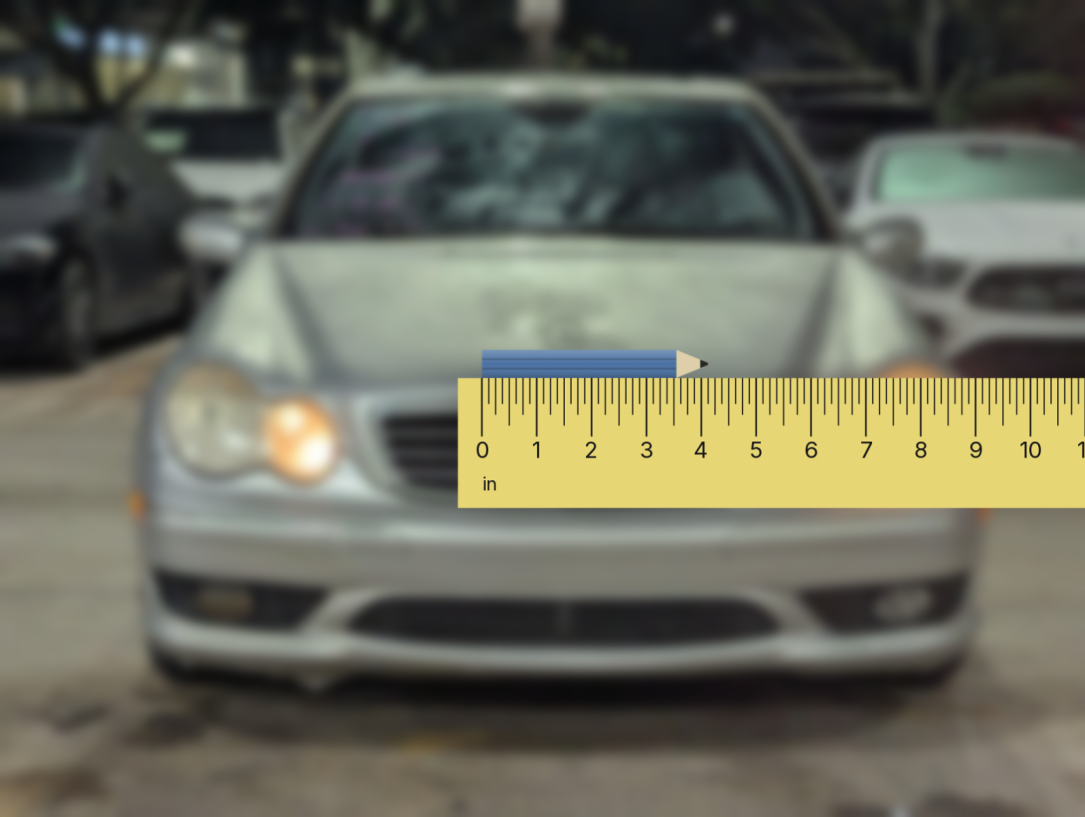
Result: 4.125 in
